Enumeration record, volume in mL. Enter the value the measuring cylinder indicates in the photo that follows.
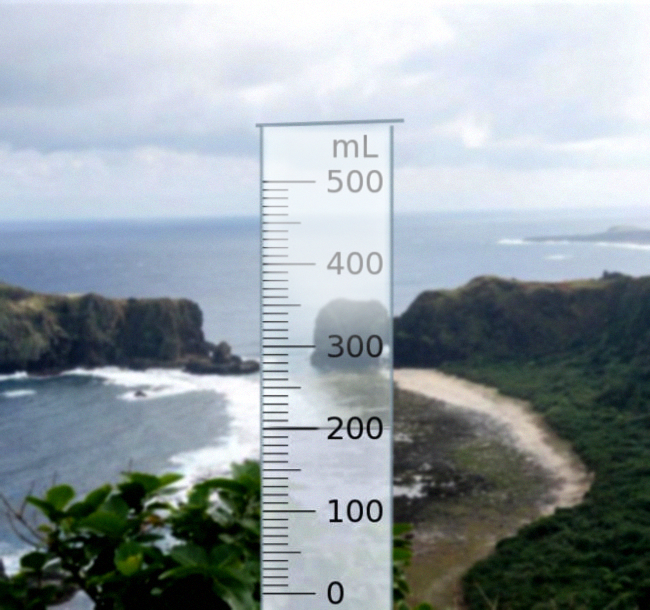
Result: 200 mL
